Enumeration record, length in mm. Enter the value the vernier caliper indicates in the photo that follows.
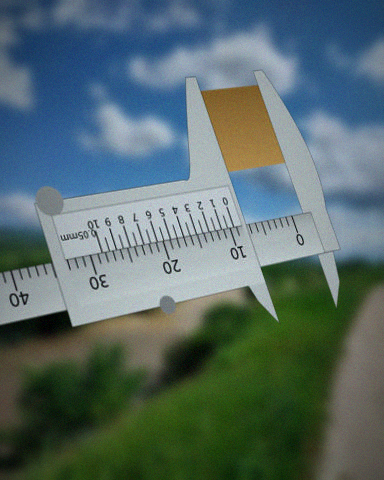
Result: 9.4 mm
